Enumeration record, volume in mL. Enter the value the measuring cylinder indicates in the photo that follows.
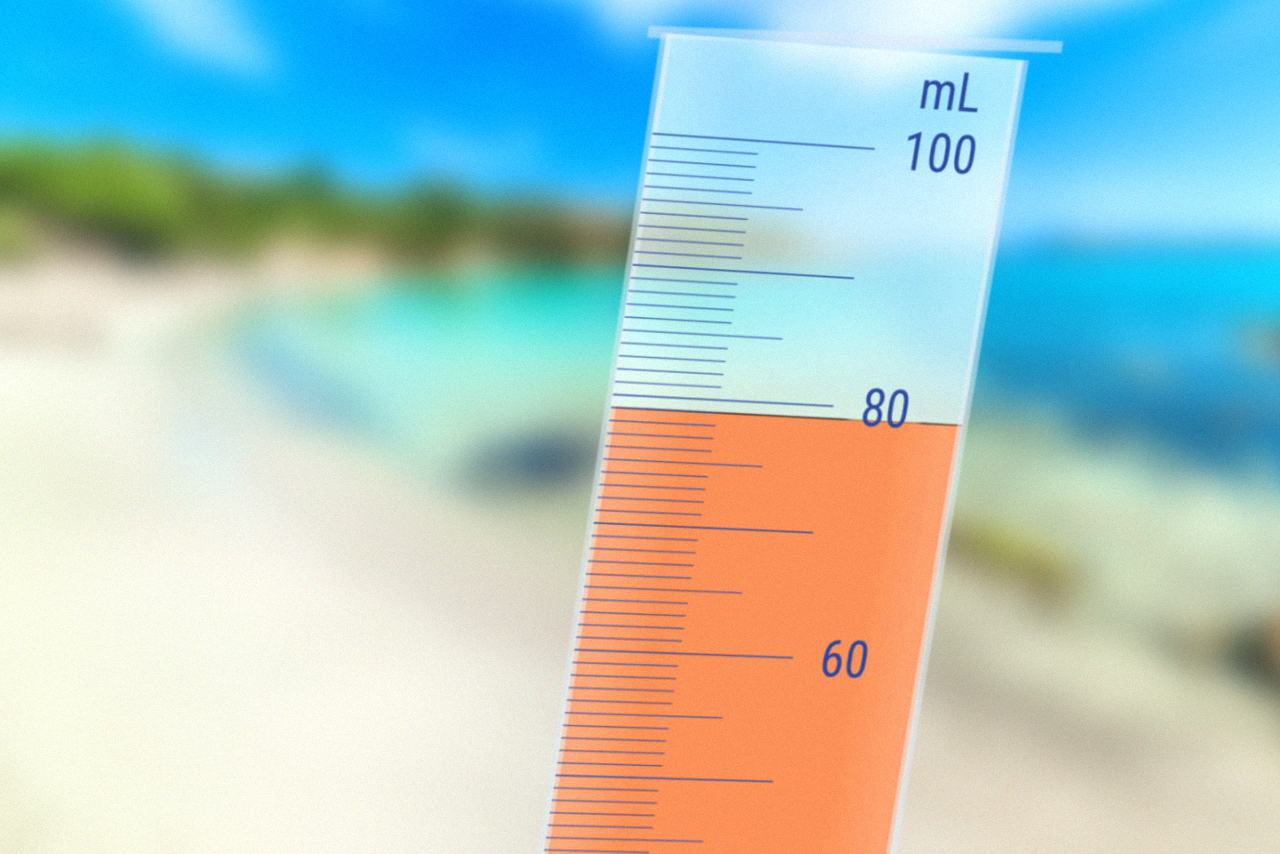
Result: 79 mL
